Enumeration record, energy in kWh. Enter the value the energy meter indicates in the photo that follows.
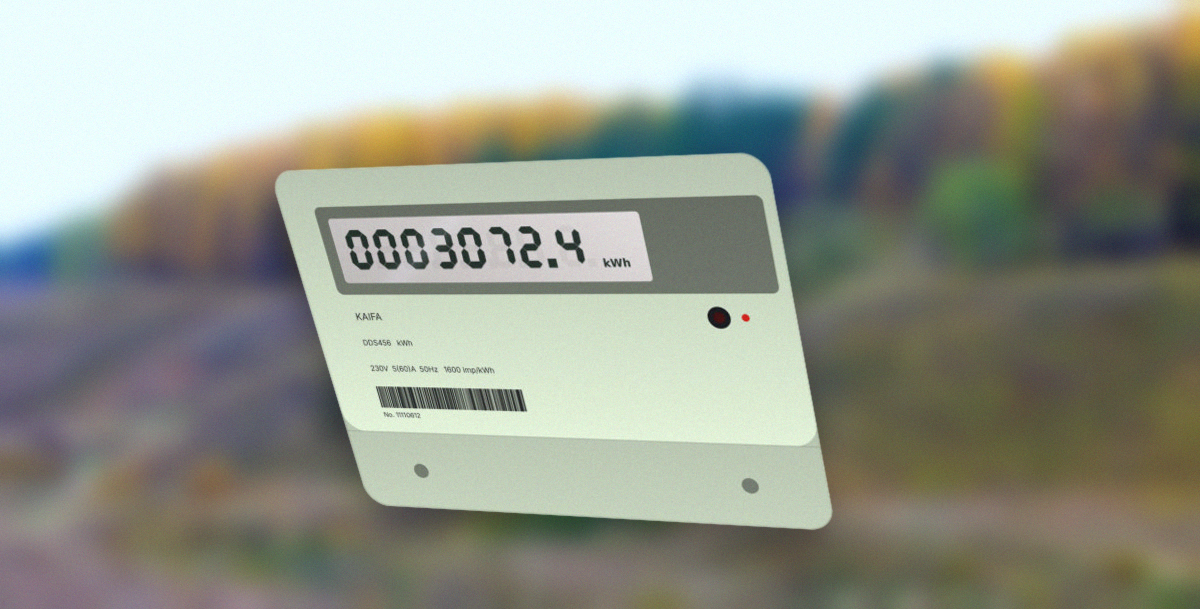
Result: 3072.4 kWh
